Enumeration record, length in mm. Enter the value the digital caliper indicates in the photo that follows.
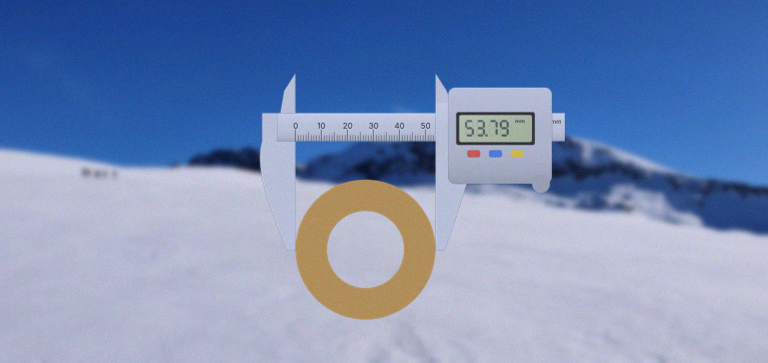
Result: 53.79 mm
